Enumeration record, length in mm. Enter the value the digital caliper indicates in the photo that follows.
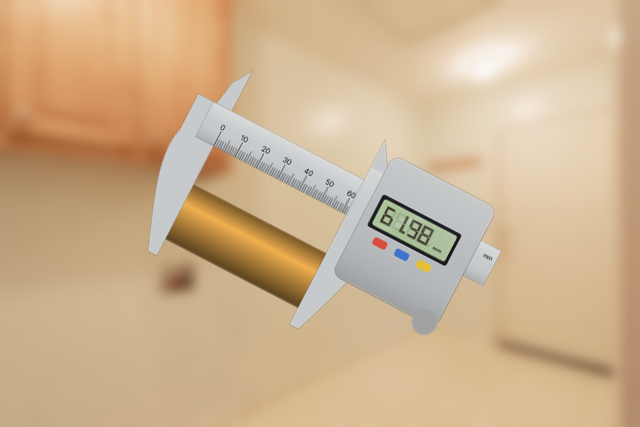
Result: 61.98 mm
